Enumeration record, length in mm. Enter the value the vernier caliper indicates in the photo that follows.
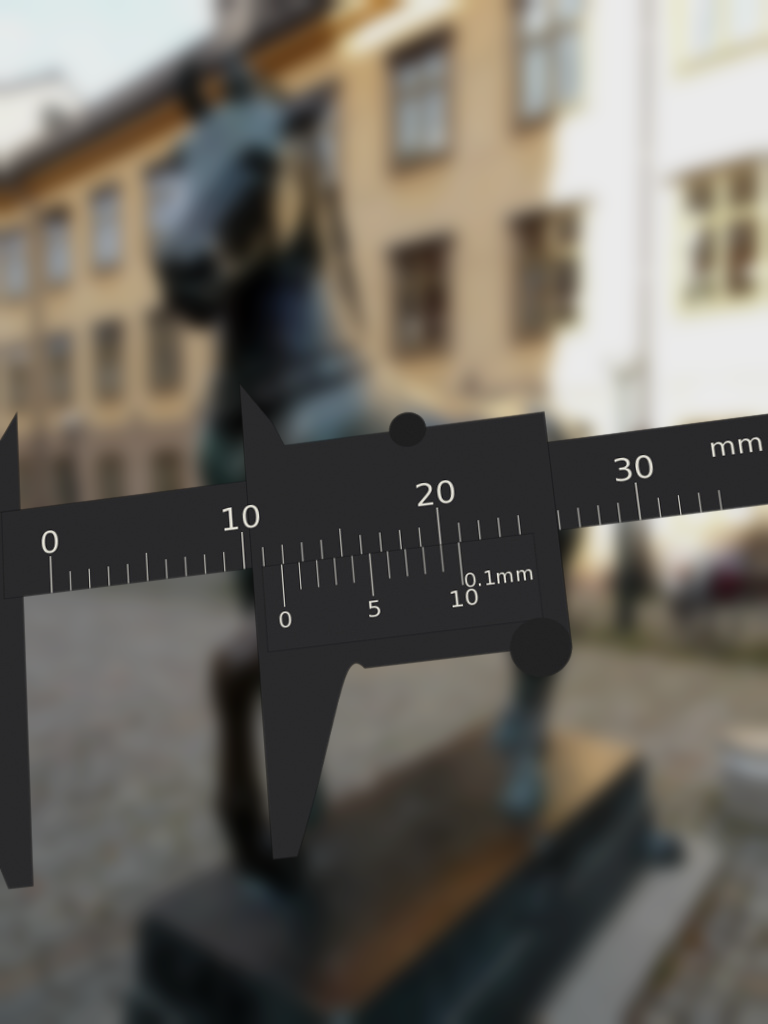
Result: 11.9 mm
